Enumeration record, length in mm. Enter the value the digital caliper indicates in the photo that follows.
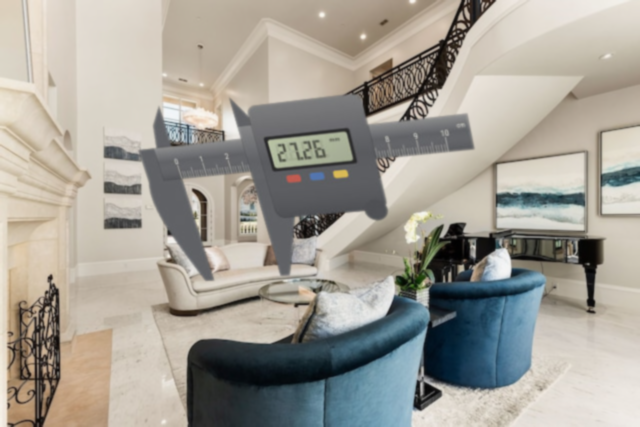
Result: 27.26 mm
